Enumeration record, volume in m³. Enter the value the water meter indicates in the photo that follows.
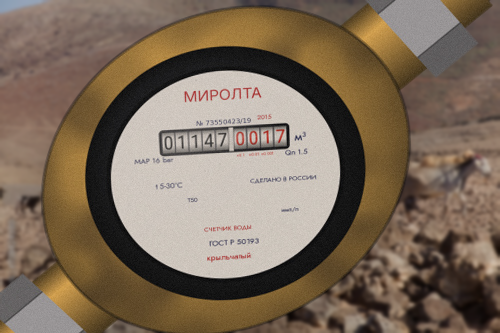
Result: 1147.0017 m³
